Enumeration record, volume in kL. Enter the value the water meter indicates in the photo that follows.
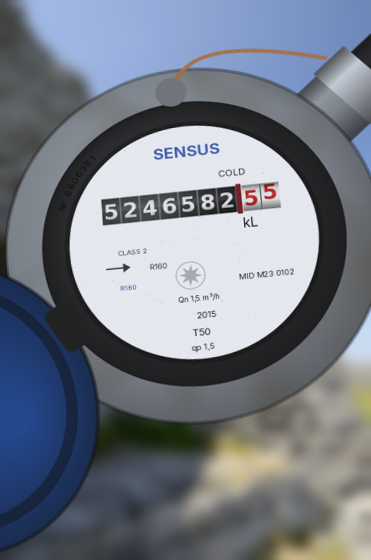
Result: 5246582.55 kL
